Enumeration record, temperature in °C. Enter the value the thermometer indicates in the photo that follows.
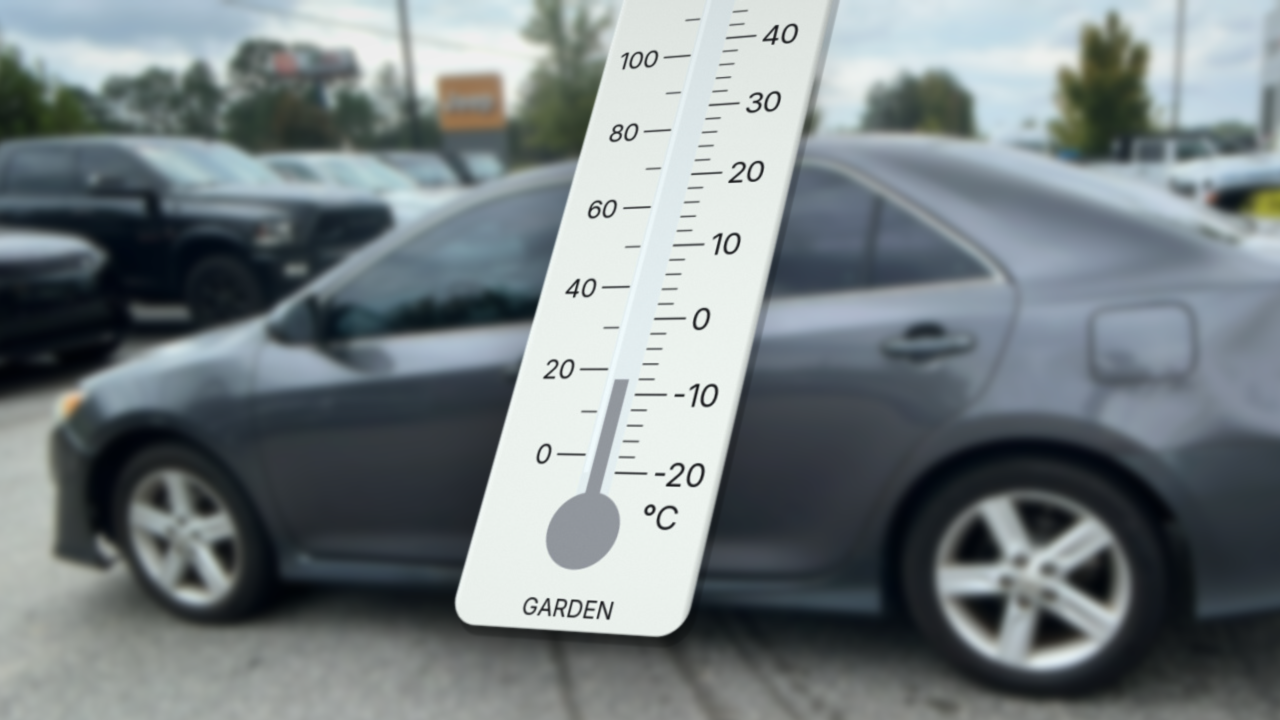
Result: -8 °C
